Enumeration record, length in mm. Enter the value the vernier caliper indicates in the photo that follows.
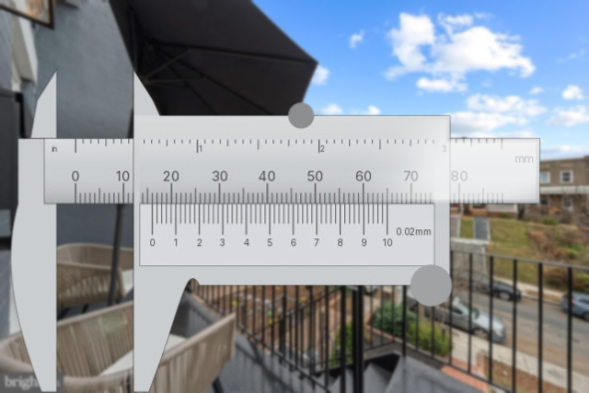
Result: 16.0 mm
